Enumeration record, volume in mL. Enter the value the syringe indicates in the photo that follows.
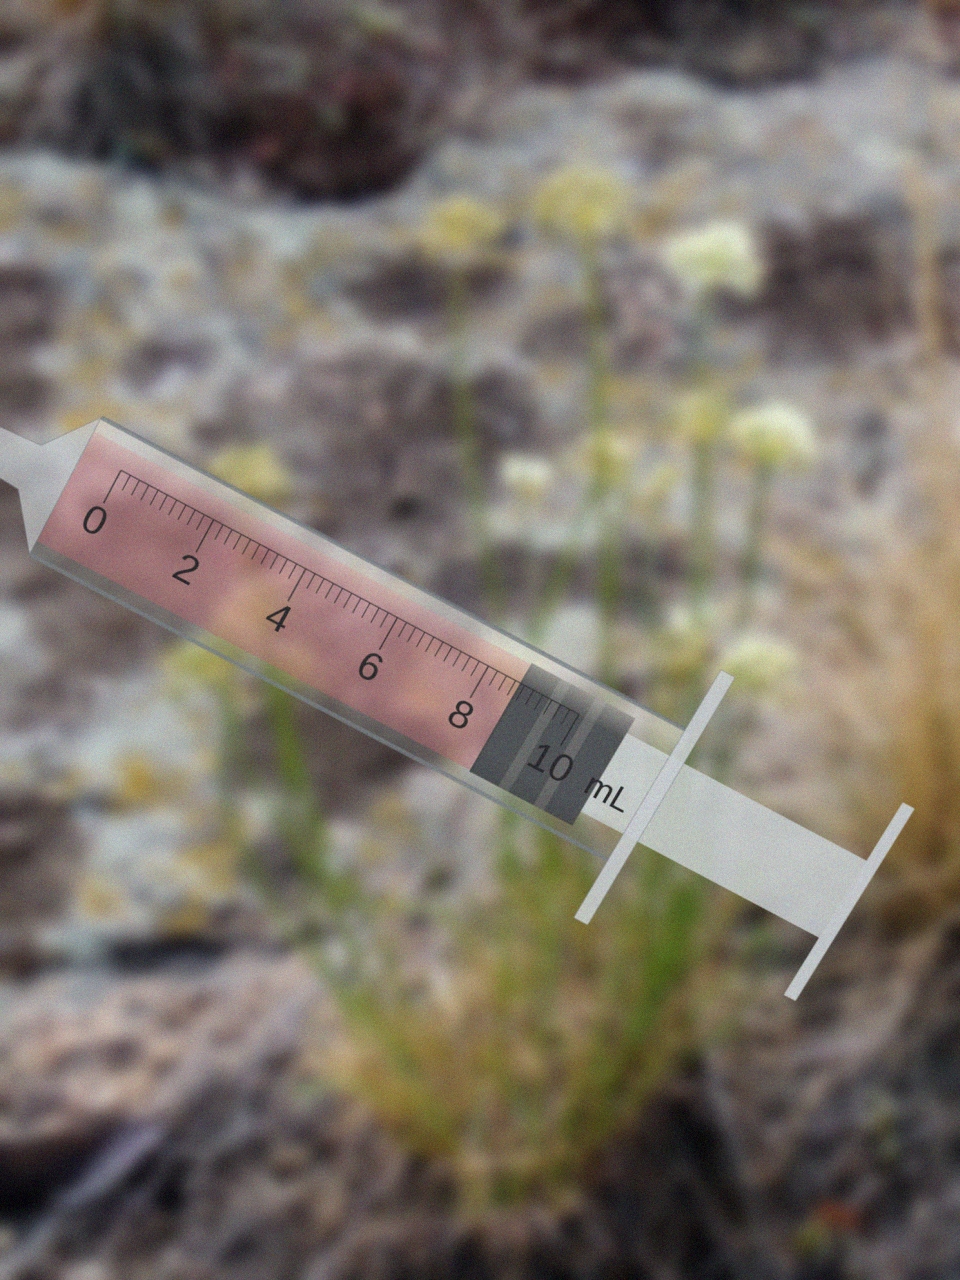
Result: 8.7 mL
